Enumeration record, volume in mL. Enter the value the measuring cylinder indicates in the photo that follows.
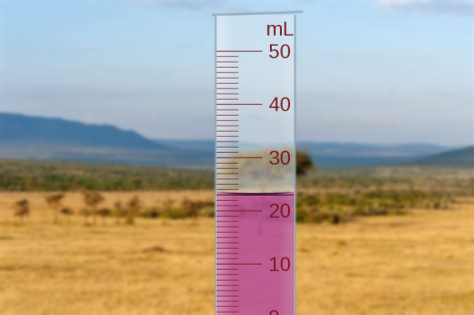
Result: 23 mL
